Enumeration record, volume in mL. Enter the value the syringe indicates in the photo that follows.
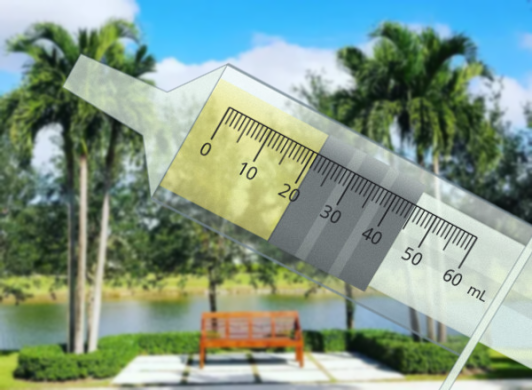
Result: 21 mL
